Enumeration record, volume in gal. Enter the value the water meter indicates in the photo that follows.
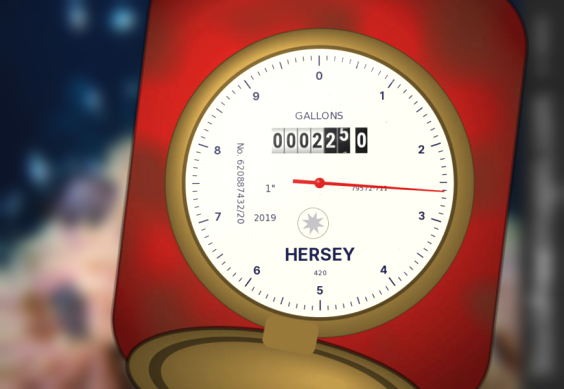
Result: 2252.6 gal
